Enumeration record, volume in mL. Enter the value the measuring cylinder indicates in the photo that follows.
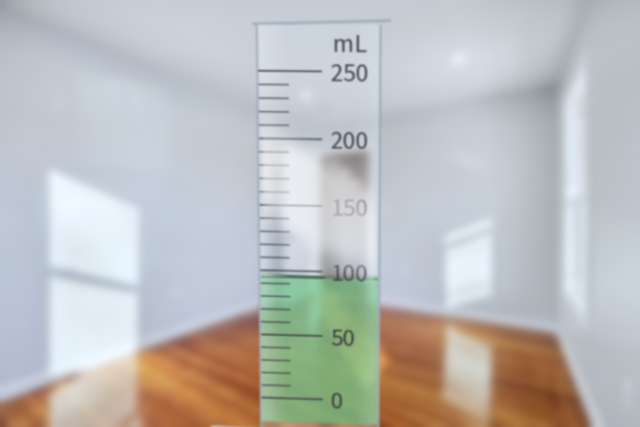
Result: 95 mL
